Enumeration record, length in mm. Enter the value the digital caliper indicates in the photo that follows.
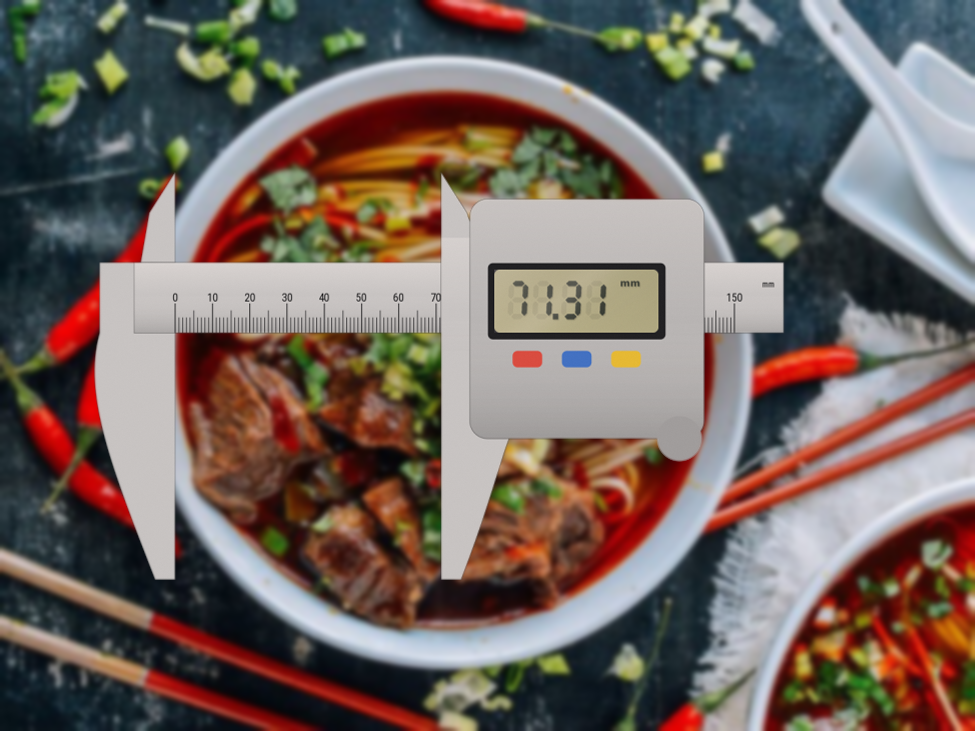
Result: 71.31 mm
